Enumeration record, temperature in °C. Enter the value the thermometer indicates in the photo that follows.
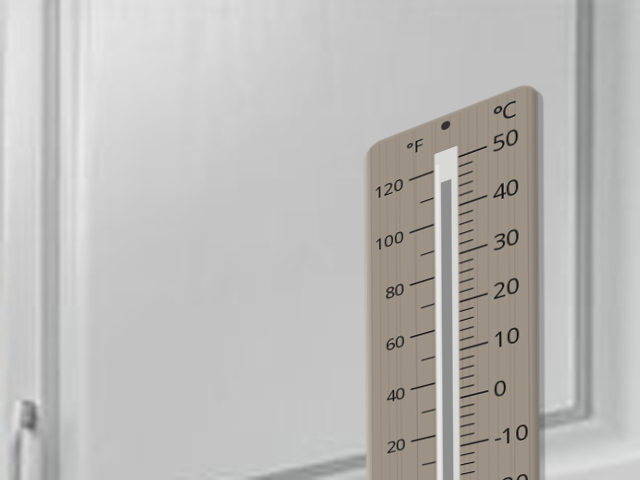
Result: 46 °C
